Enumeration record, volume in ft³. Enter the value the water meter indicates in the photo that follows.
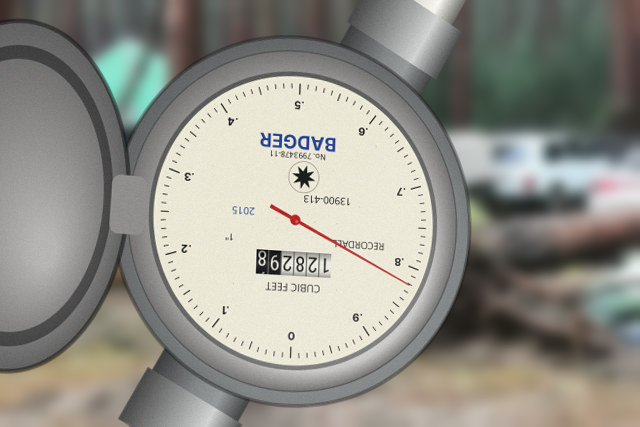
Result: 128297.82 ft³
